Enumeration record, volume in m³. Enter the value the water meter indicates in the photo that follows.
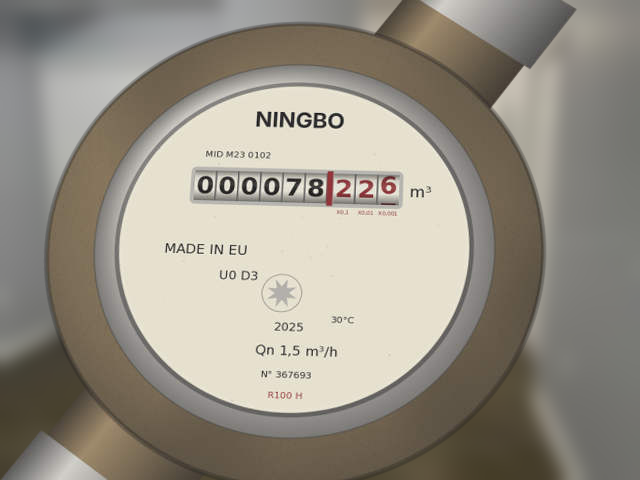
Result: 78.226 m³
